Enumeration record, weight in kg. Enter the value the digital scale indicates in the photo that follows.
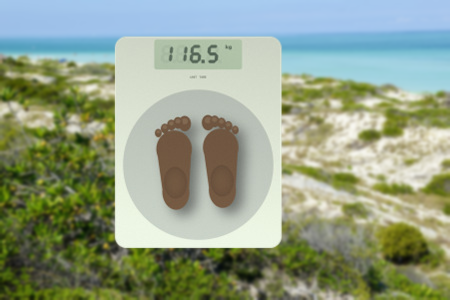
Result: 116.5 kg
